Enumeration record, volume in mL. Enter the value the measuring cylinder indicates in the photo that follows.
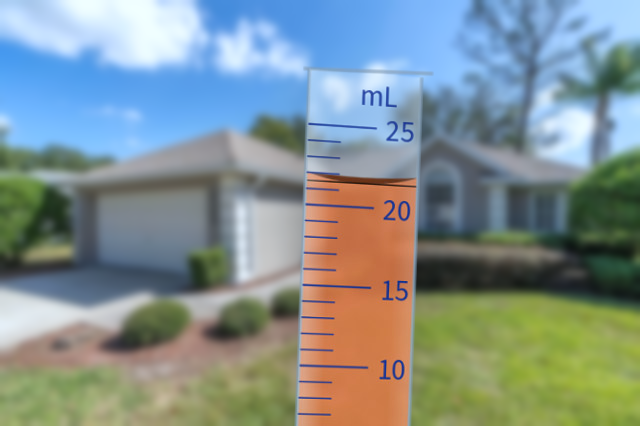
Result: 21.5 mL
